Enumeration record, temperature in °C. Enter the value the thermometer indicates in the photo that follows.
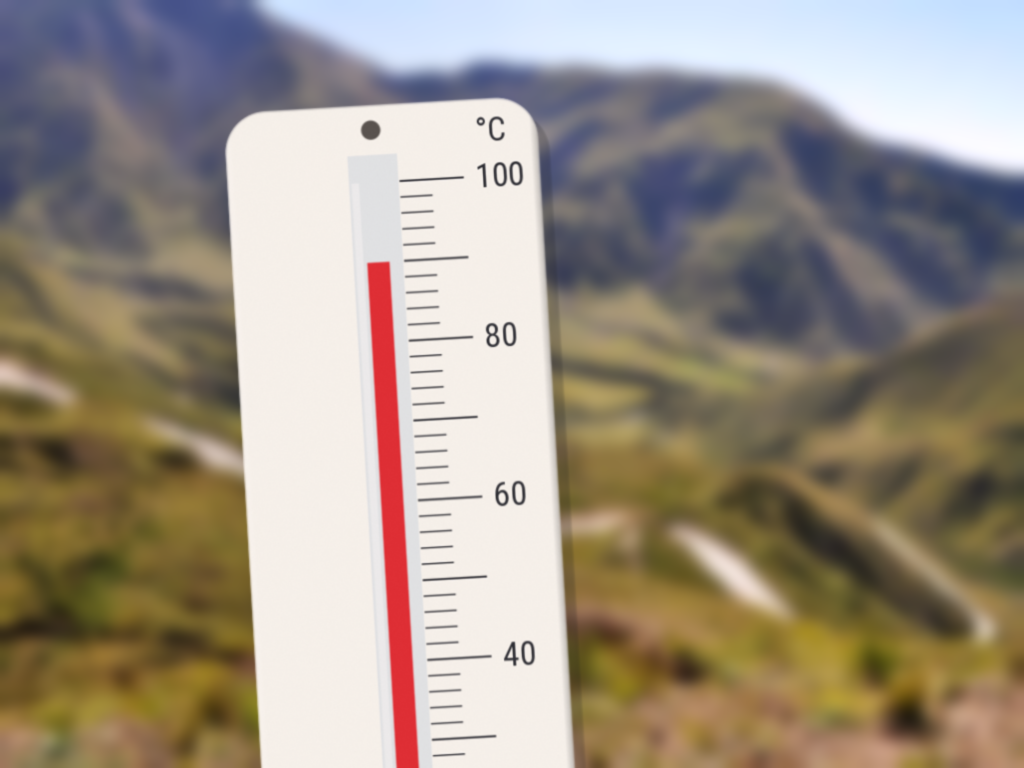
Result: 90 °C
